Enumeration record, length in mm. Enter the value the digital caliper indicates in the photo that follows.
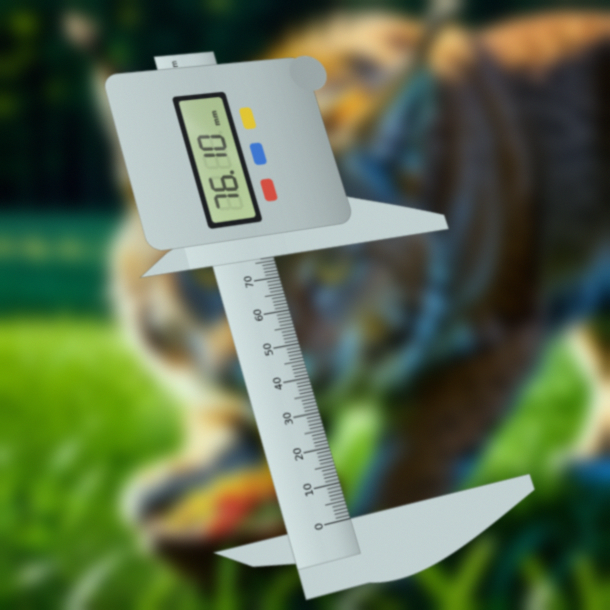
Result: 76.10 mm
